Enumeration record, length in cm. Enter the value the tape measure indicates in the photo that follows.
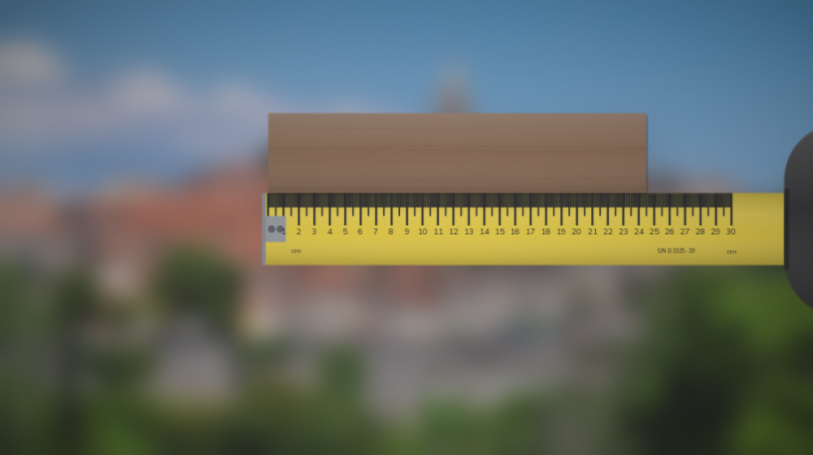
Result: 24.5 cm
